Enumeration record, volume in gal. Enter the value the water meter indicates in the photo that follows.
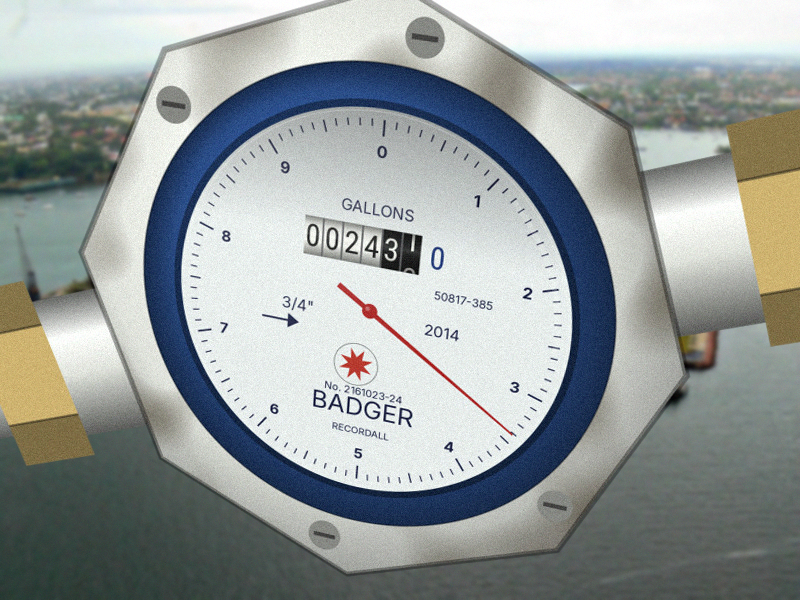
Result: 24313.4 gal
